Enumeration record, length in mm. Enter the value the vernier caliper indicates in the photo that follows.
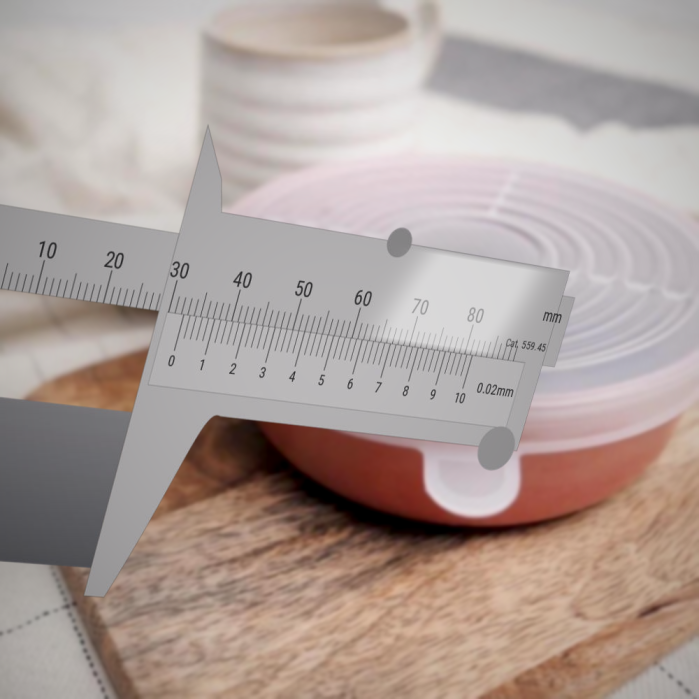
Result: 32.4 mm
